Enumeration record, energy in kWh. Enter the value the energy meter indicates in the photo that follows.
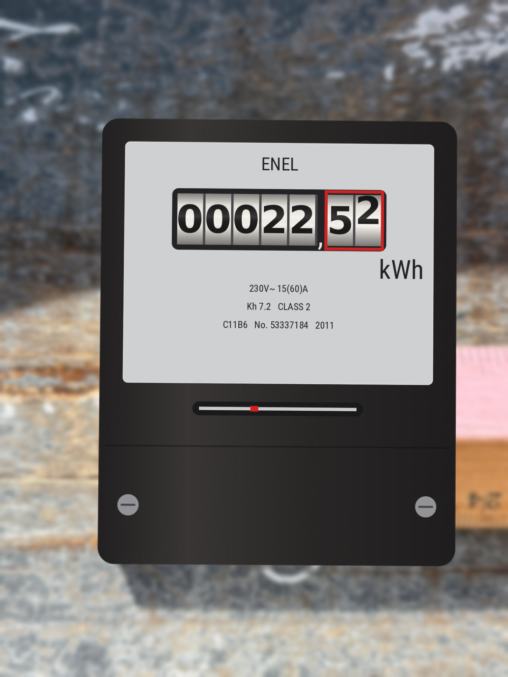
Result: 22.52 kWh
